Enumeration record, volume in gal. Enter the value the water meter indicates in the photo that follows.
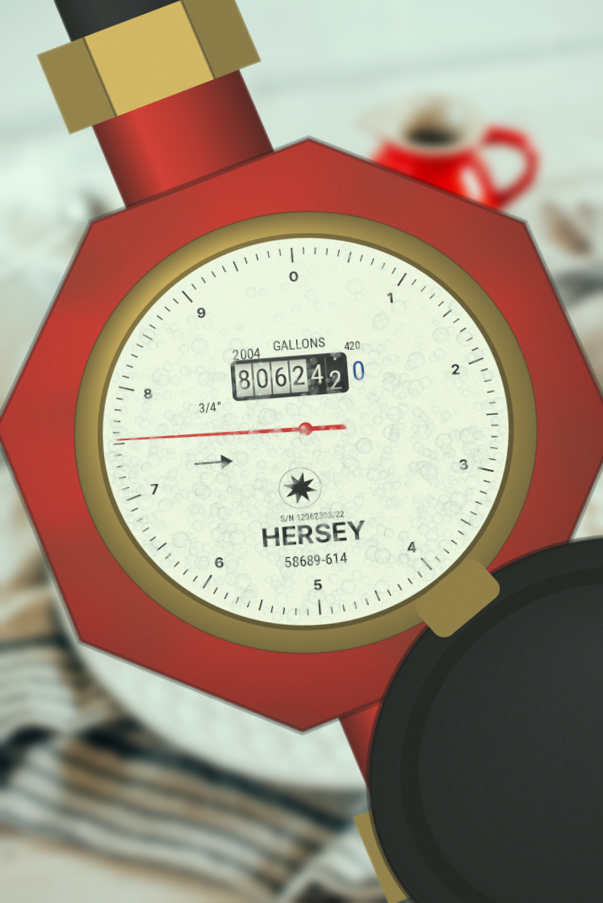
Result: 8062417.5 gal
